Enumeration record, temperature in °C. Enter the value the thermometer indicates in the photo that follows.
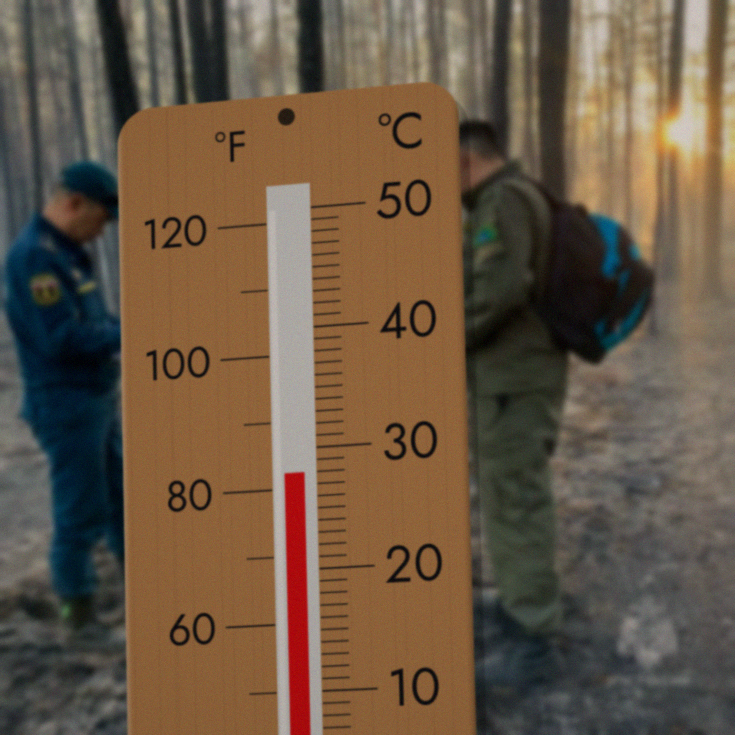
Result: 28 °C
